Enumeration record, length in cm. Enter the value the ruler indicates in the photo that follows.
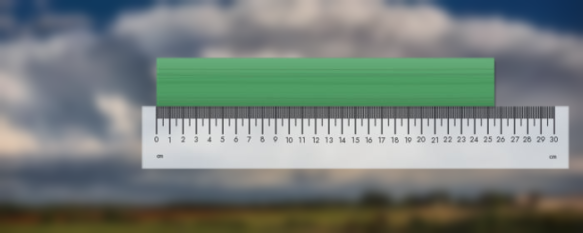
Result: 25.5 cm
